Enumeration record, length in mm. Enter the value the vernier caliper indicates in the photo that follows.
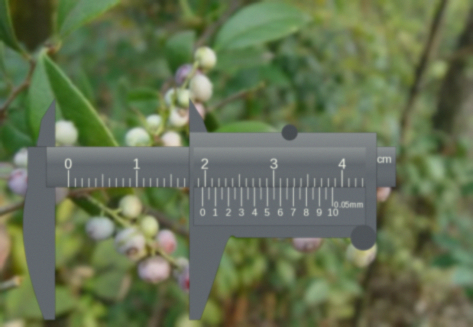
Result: 19.6 mm
